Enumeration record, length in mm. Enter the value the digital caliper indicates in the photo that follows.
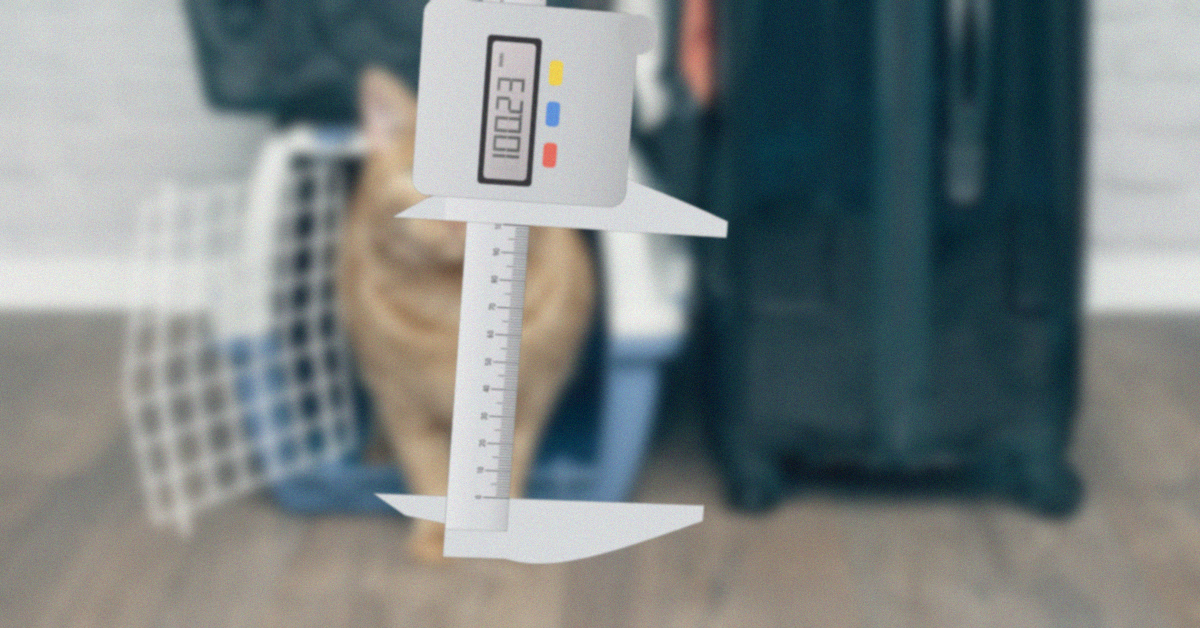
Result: 100.23 mm
